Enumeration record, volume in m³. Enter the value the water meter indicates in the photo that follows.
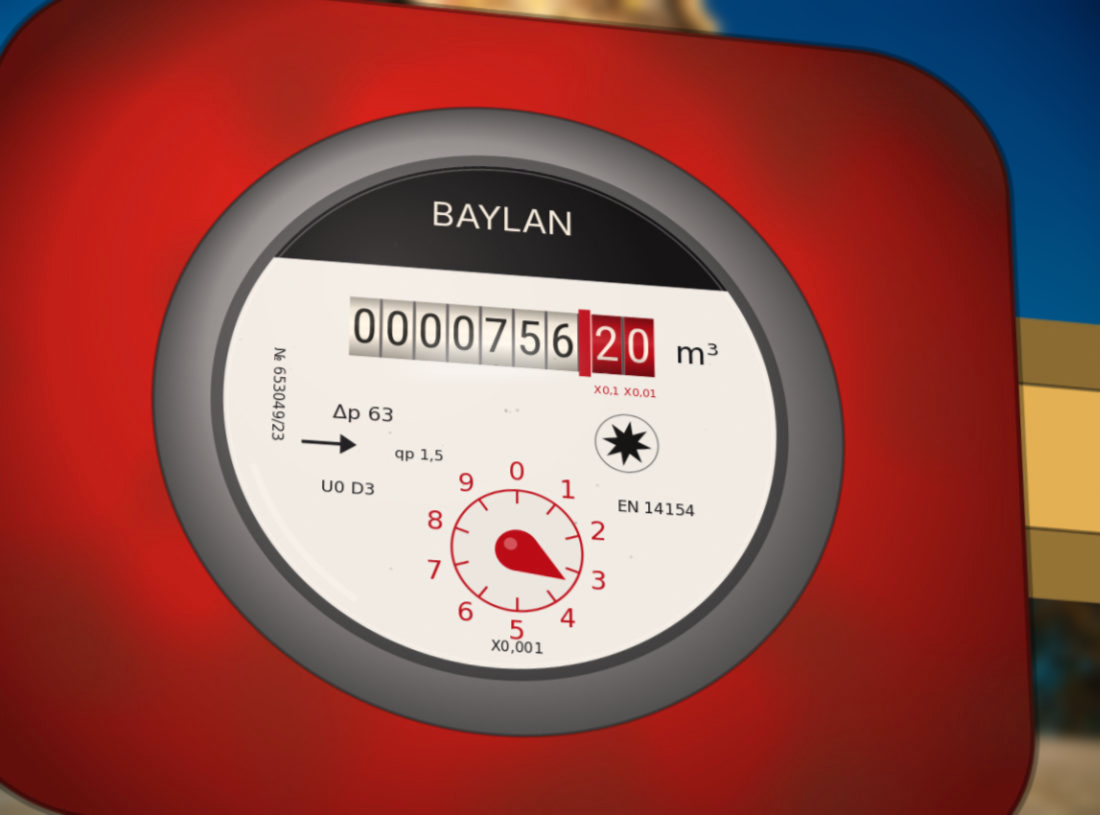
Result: 756.203 m³
